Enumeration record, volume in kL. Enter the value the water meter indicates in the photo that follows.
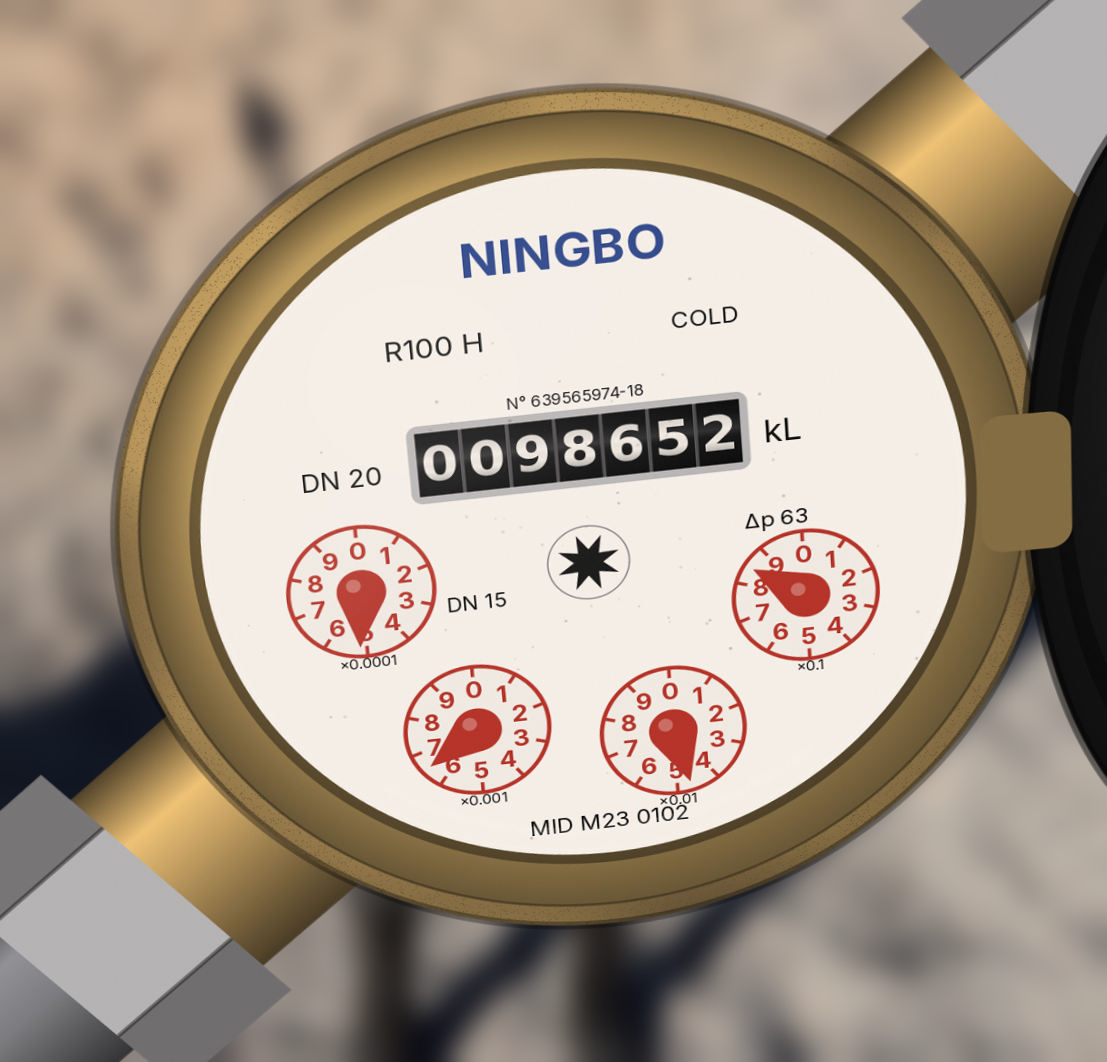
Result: 98652.8465 kL
